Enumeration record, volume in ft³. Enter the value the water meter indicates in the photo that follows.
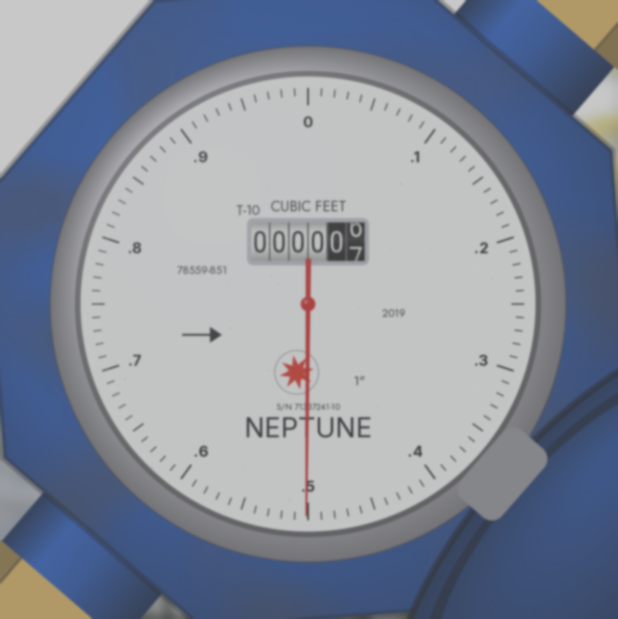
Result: 6.50 ft³
